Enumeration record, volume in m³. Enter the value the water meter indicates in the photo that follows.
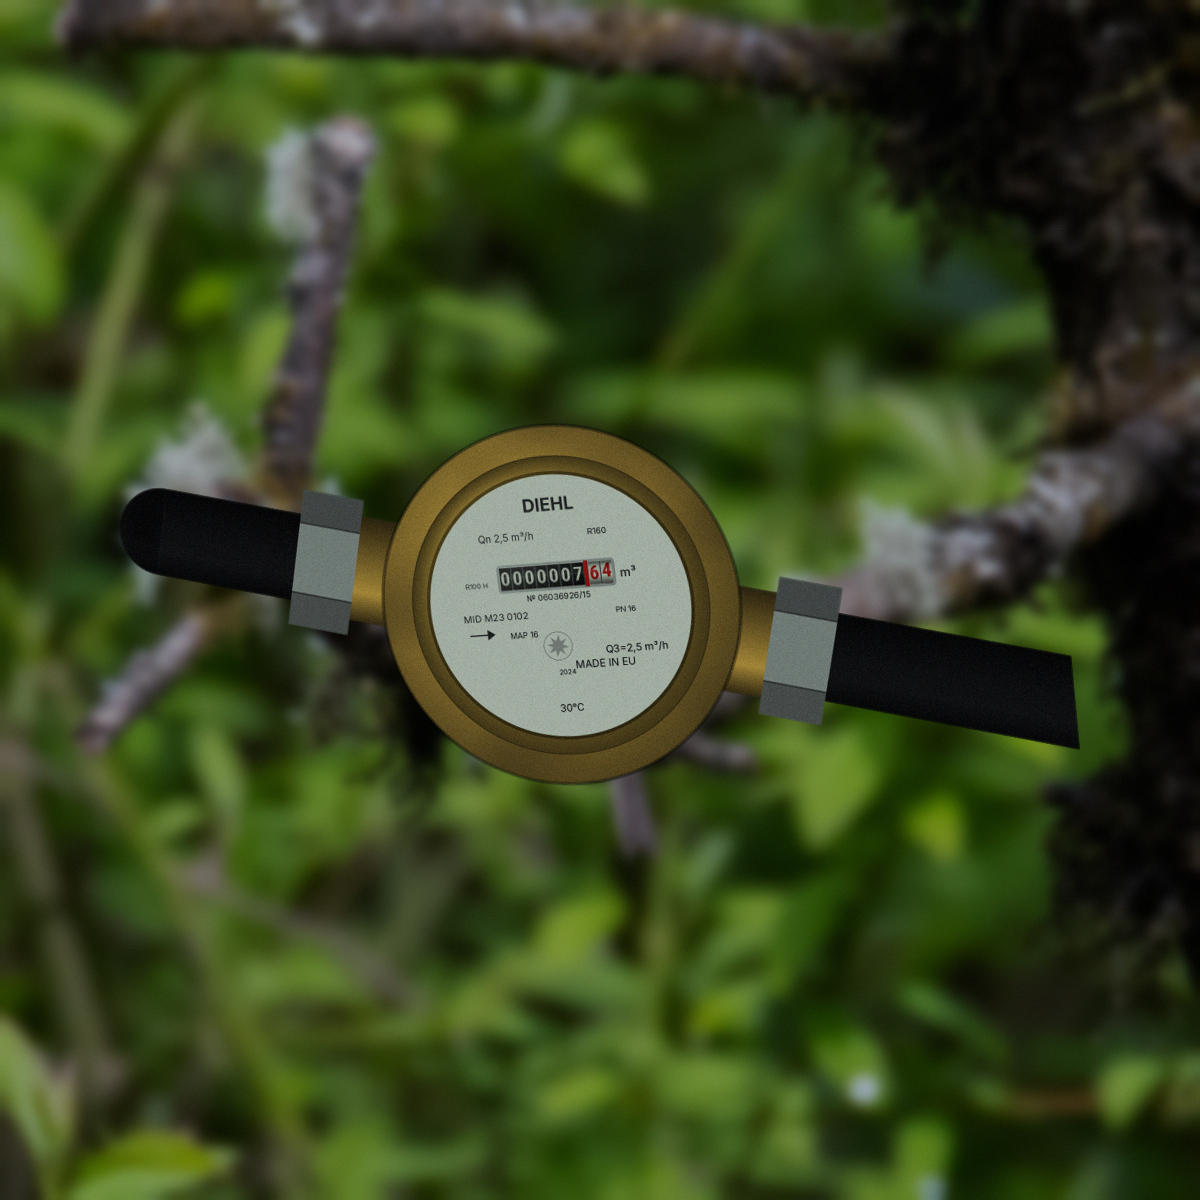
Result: 7.64 m³
